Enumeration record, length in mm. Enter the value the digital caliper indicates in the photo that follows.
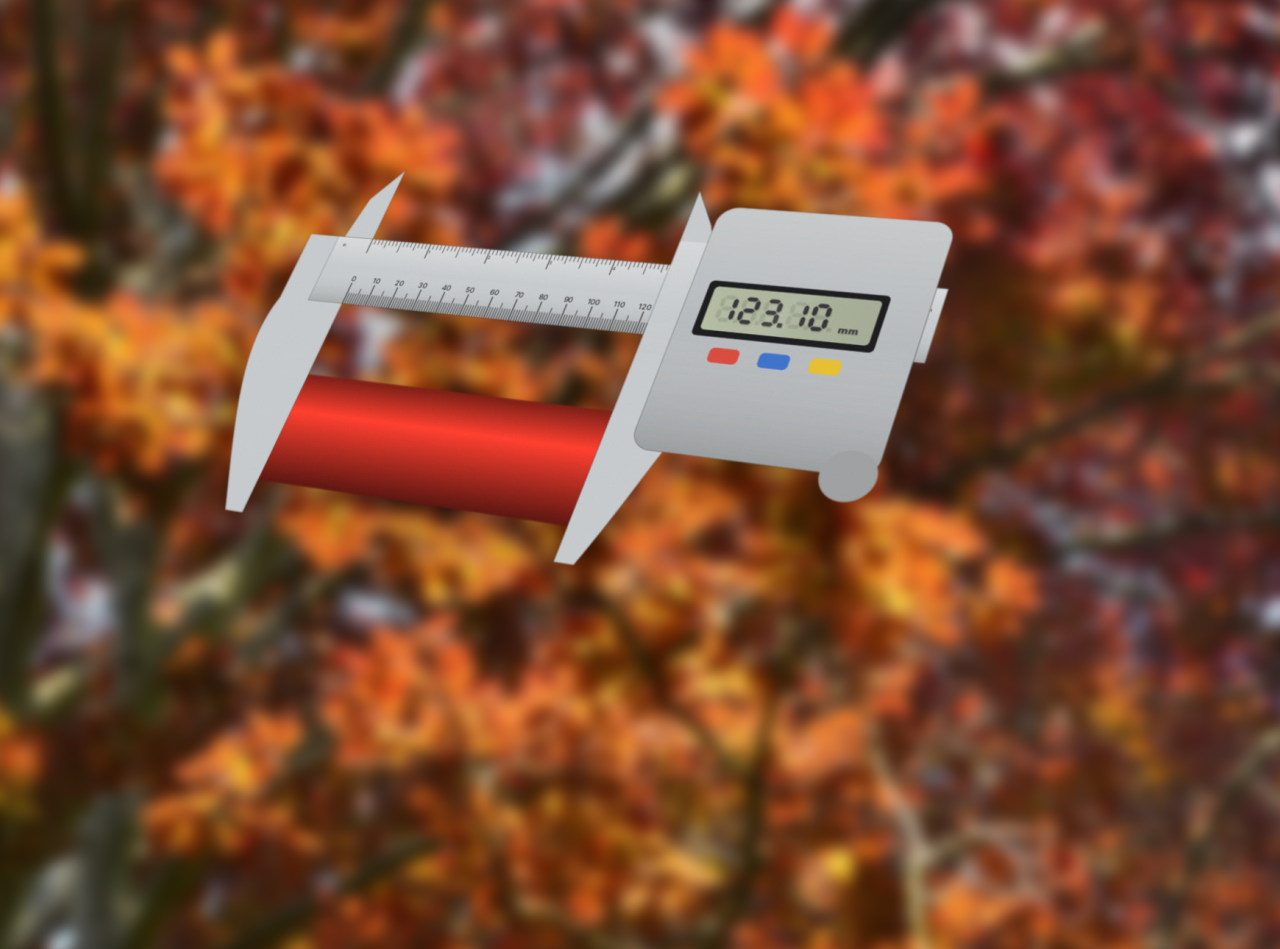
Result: 123.10 mm
